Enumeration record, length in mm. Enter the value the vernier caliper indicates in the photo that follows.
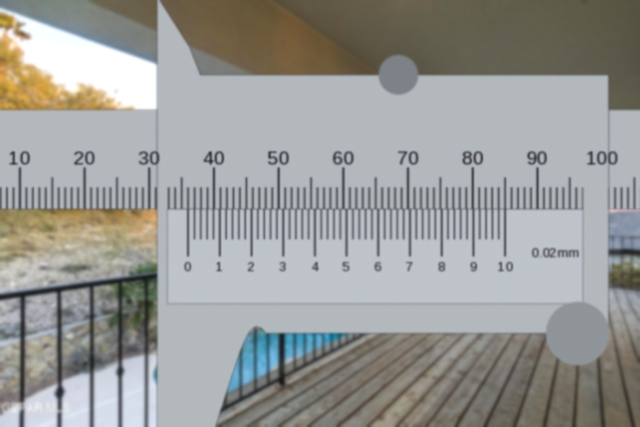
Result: 36.0 mm
